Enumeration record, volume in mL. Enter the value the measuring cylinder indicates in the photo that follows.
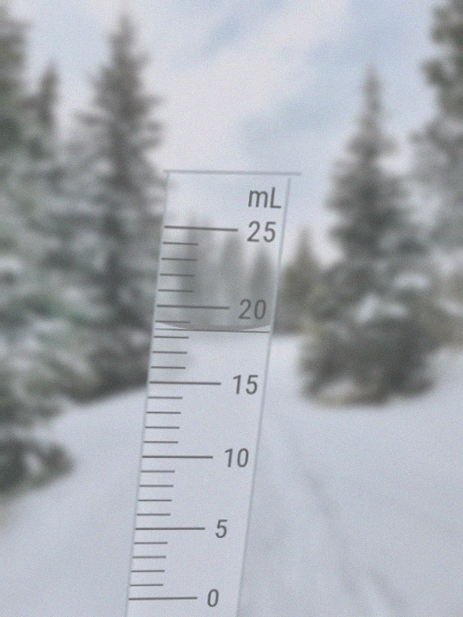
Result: 18.5 mL
